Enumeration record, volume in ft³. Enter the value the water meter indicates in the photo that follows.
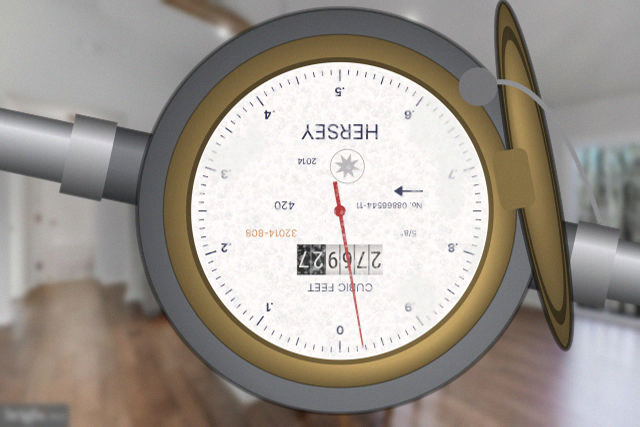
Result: 276926.97 ft³
